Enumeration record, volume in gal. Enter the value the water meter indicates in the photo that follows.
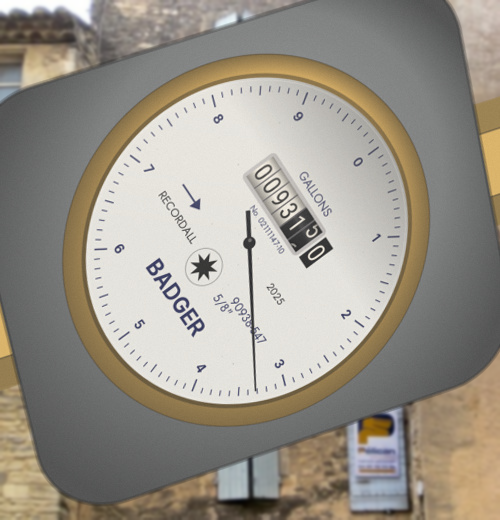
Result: 93153.3 gal
